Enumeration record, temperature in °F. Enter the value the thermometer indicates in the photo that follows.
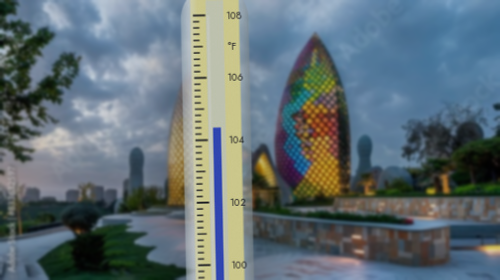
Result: 104.4 °F
